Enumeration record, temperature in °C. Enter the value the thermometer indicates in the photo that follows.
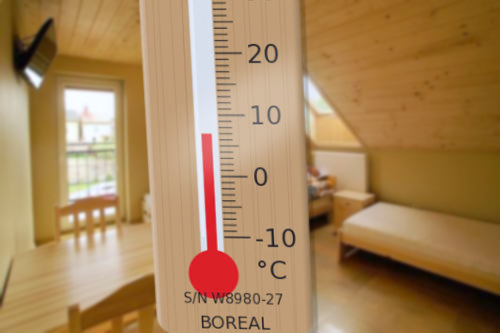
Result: 7 °C
